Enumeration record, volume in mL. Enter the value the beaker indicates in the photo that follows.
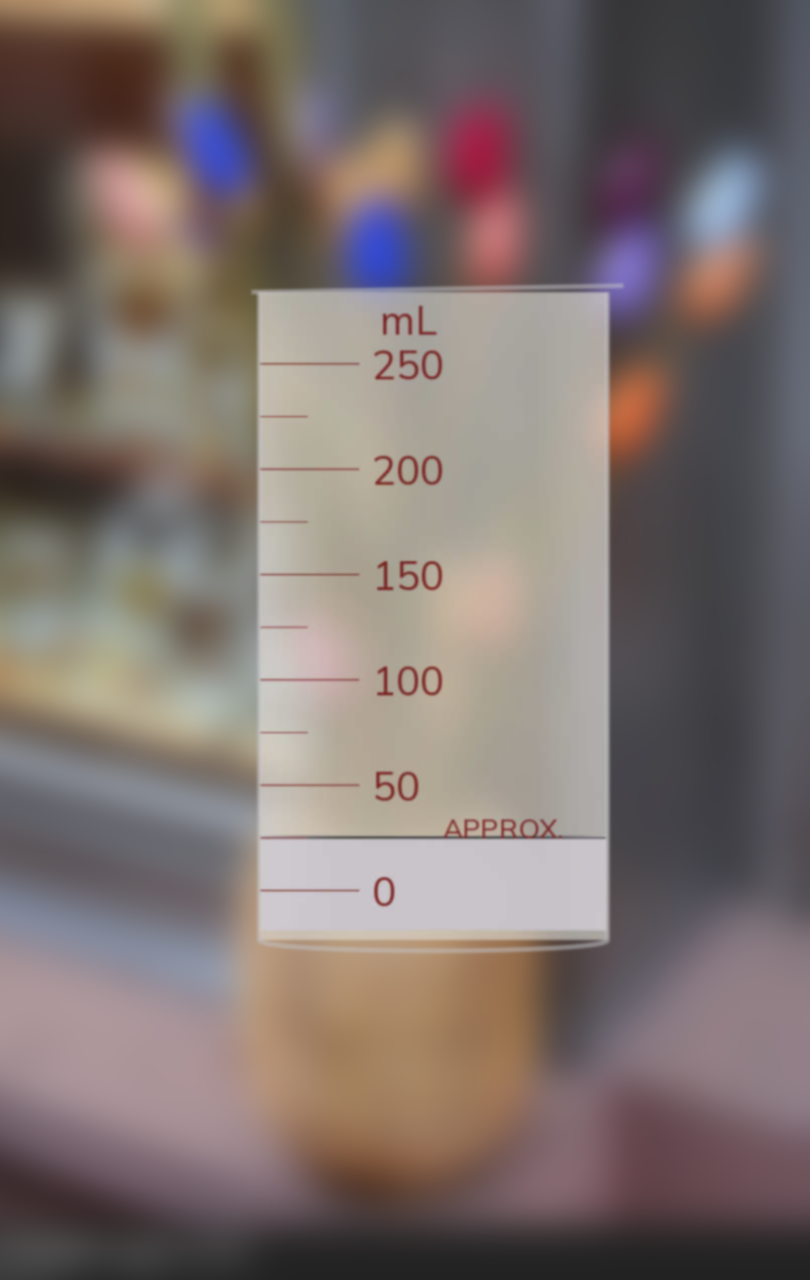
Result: 25 mL
